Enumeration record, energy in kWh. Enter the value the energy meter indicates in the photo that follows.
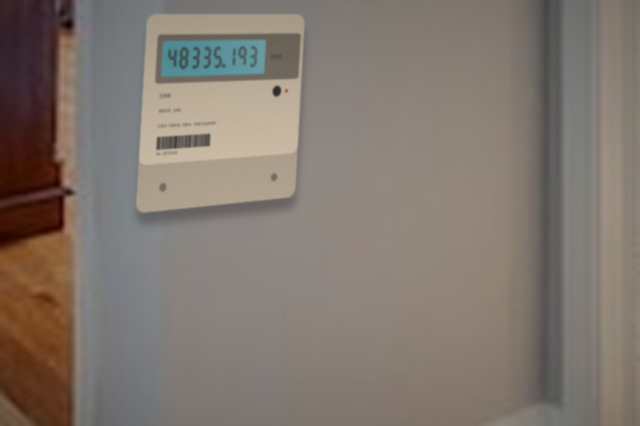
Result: 48335.193 kWh
